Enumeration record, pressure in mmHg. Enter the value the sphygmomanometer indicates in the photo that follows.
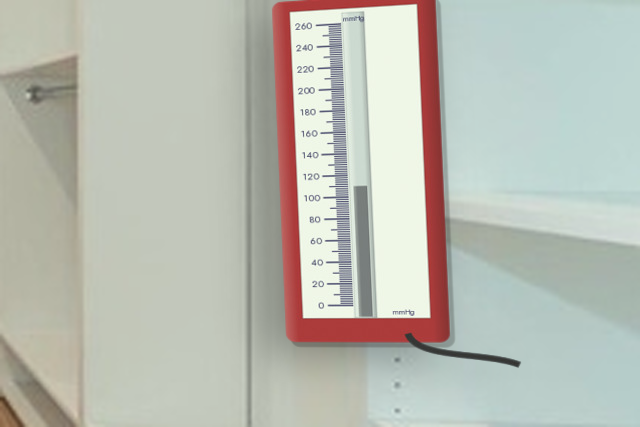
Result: 110 mmHg
